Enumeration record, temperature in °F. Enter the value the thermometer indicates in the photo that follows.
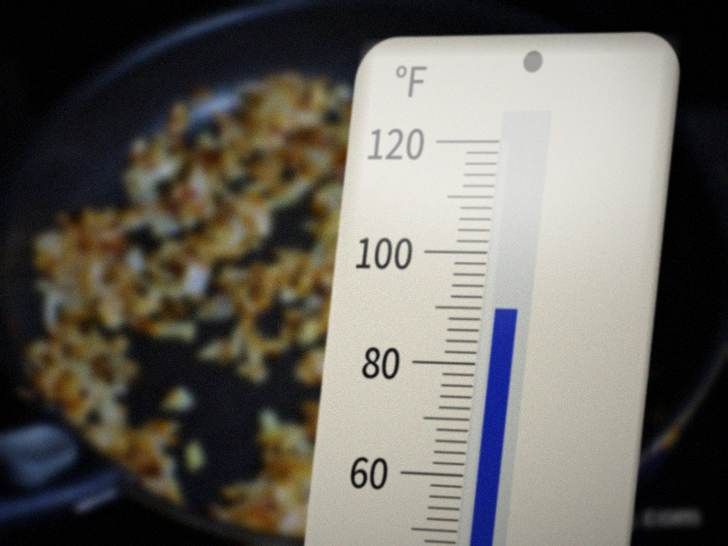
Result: 90 °F
